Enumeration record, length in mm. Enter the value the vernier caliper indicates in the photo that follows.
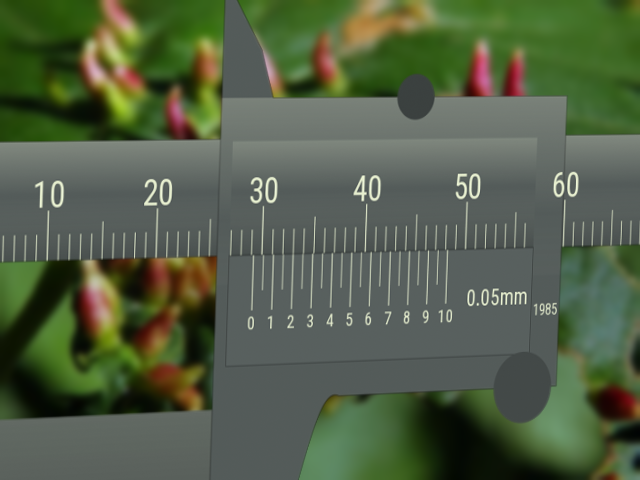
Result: 29.2 mm
